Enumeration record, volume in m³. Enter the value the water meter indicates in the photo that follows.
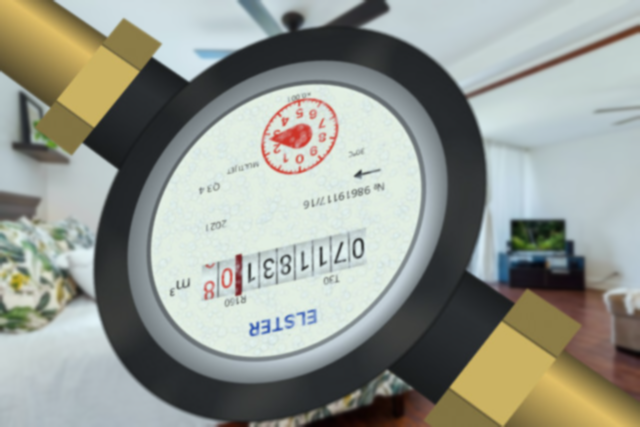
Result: 711831.082 m³
